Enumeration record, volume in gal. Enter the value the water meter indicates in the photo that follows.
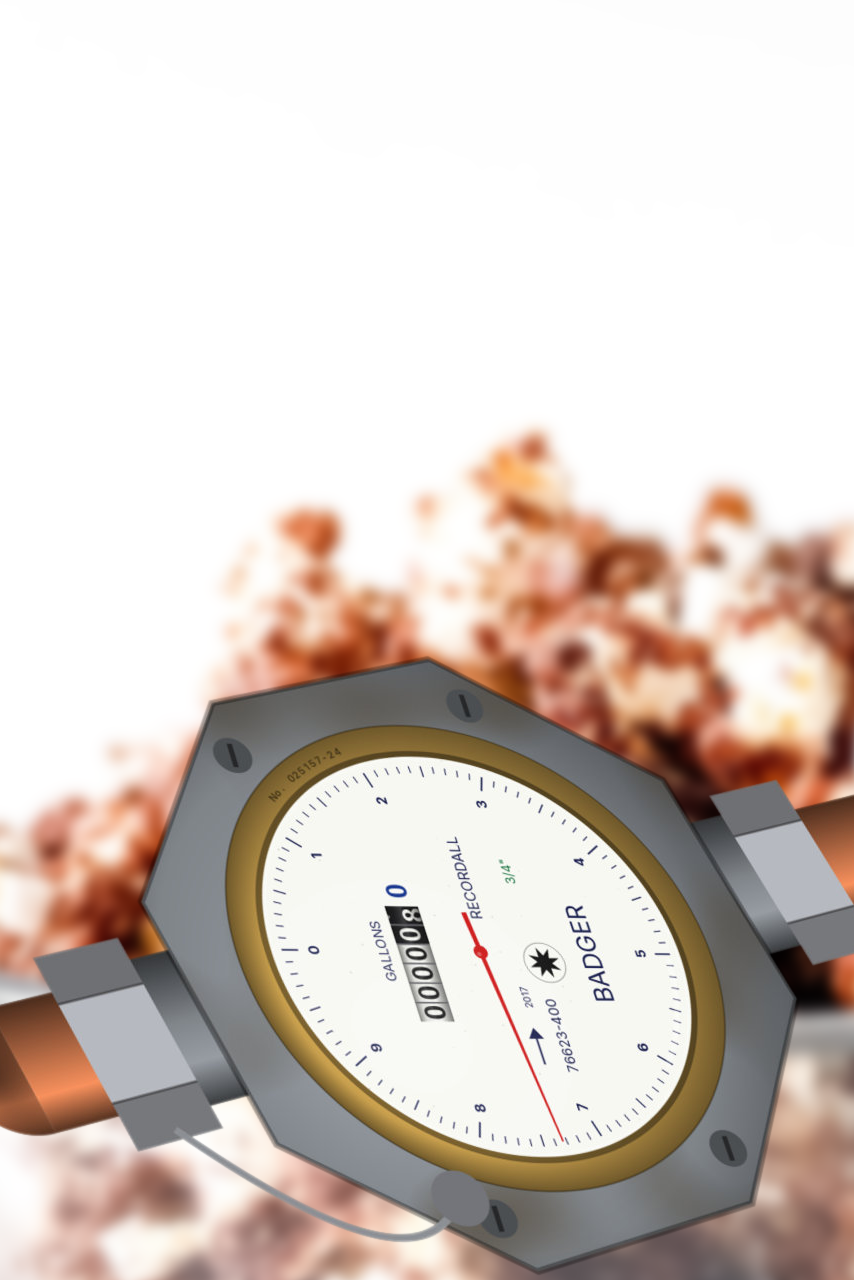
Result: 77.3 gal
